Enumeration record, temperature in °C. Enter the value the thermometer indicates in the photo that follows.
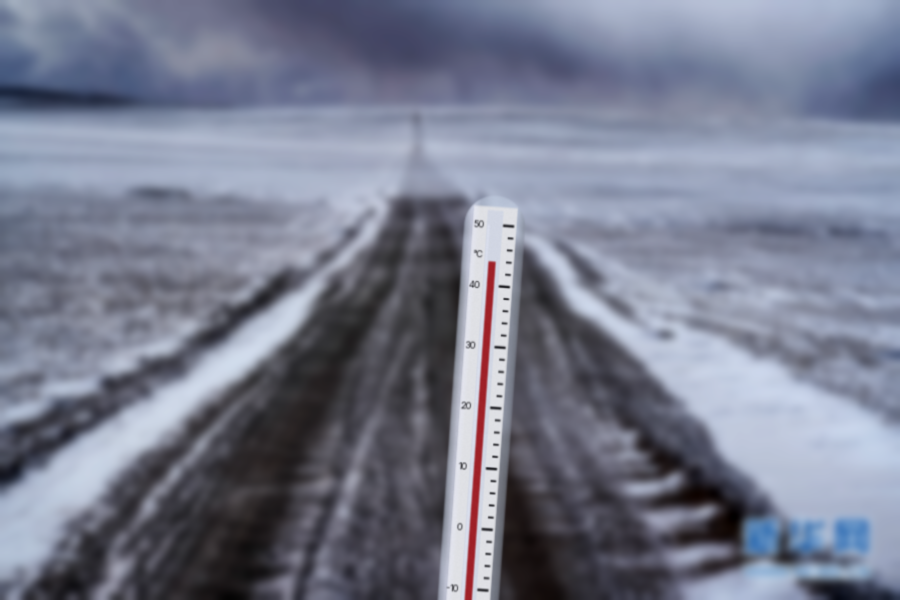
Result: 44 °C
